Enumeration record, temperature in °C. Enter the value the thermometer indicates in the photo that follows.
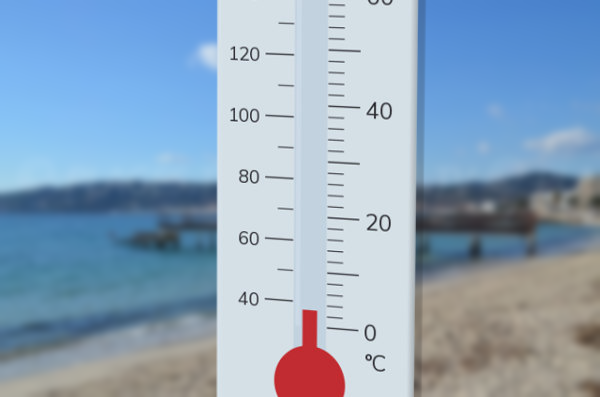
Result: 3 °C
